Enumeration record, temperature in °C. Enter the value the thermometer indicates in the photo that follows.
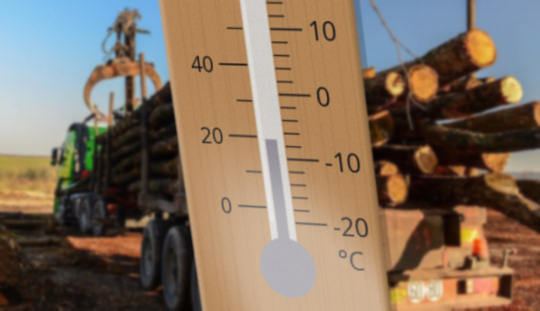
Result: -7 °C
